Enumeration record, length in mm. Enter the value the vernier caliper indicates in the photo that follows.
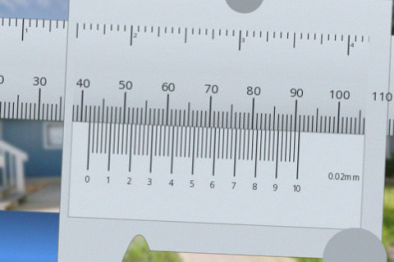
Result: 42.0 mm
